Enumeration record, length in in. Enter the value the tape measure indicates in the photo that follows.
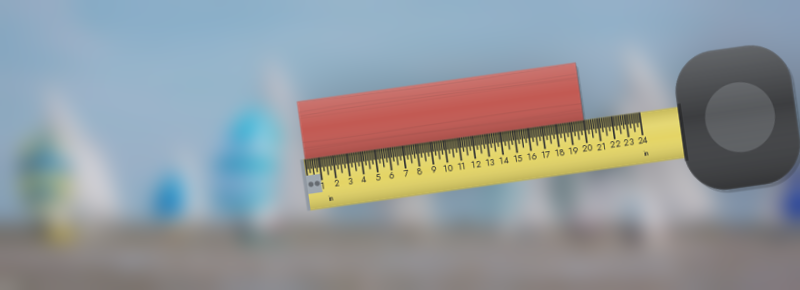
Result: 20 in
